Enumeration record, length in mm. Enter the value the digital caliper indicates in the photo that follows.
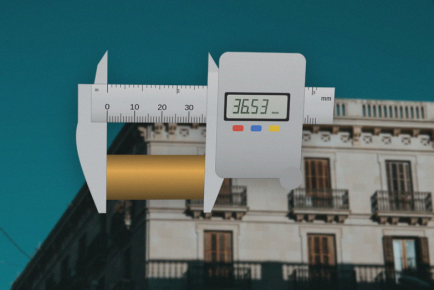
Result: 36.53 mm
